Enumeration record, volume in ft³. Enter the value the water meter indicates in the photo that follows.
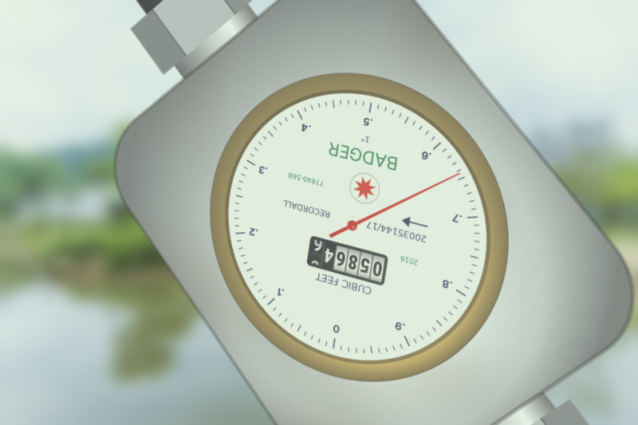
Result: 58645.64 ft³
